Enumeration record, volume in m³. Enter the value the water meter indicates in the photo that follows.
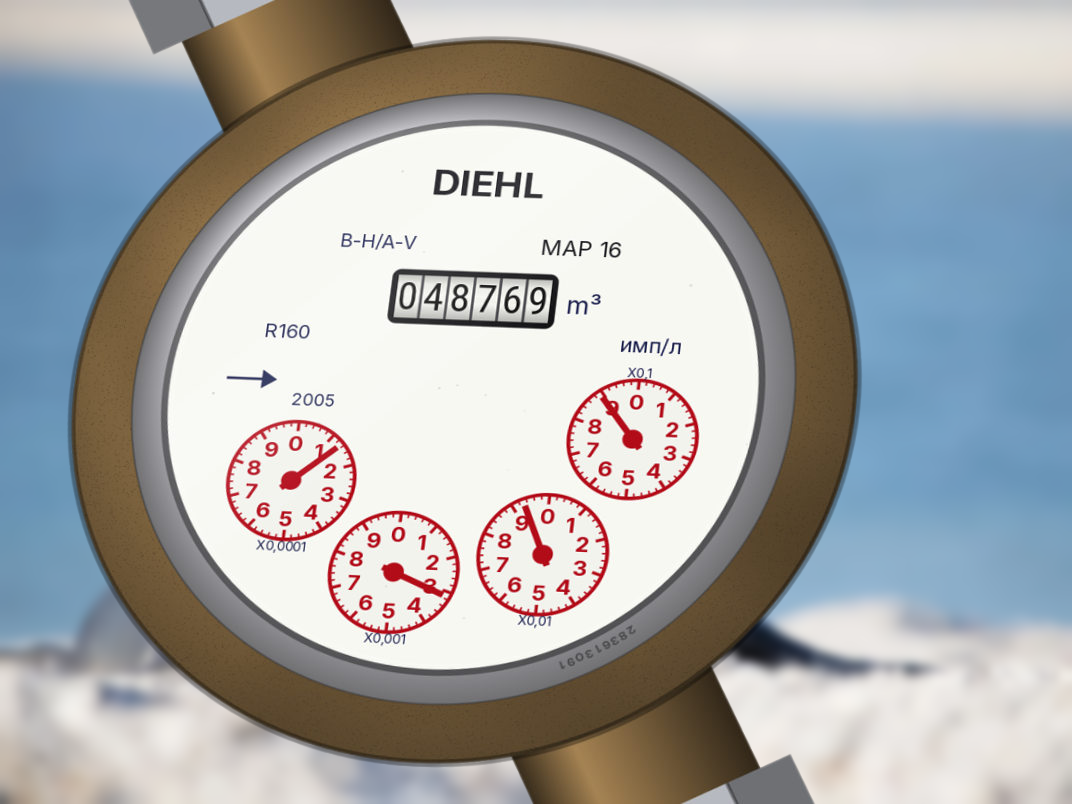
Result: 48769.8931 m³
